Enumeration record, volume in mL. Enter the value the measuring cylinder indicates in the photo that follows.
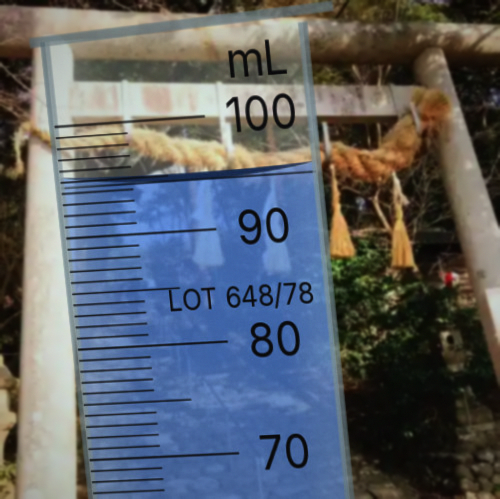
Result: 94.5 mL
